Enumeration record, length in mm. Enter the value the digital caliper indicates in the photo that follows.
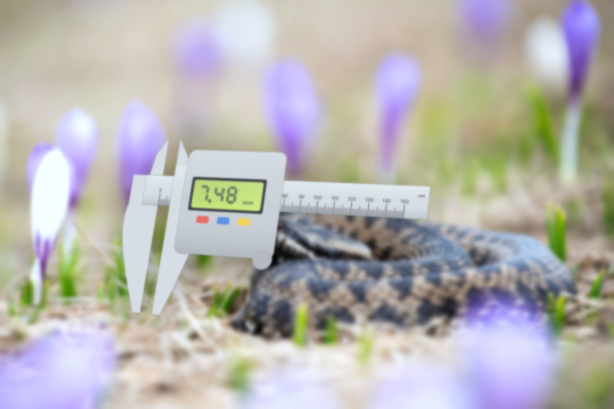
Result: 7.48 mm
